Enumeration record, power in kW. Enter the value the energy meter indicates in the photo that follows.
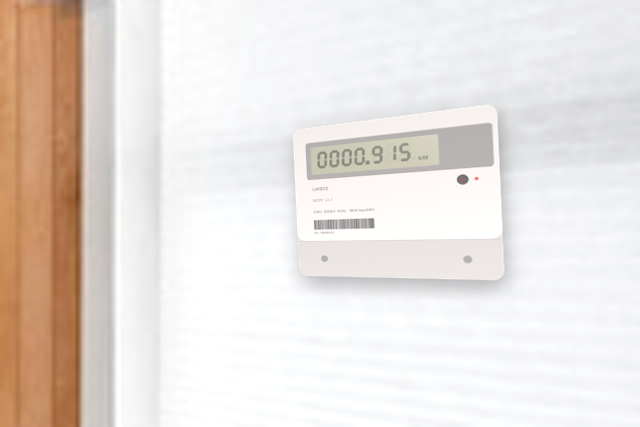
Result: 0.915 kW
